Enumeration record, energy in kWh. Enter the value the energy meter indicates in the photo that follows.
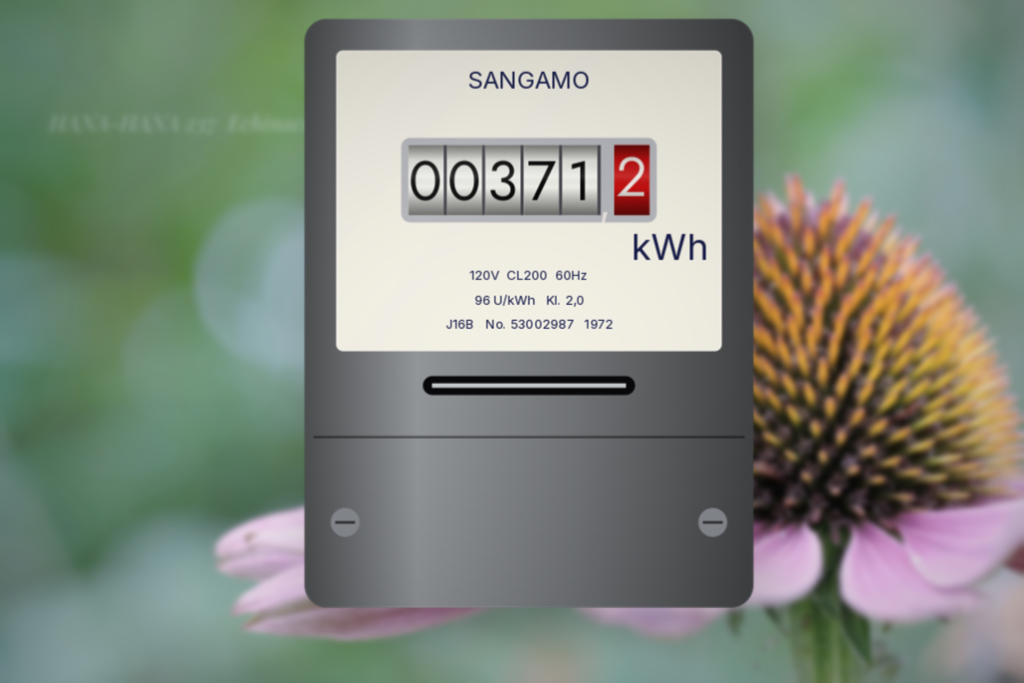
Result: 371.2 kWh
